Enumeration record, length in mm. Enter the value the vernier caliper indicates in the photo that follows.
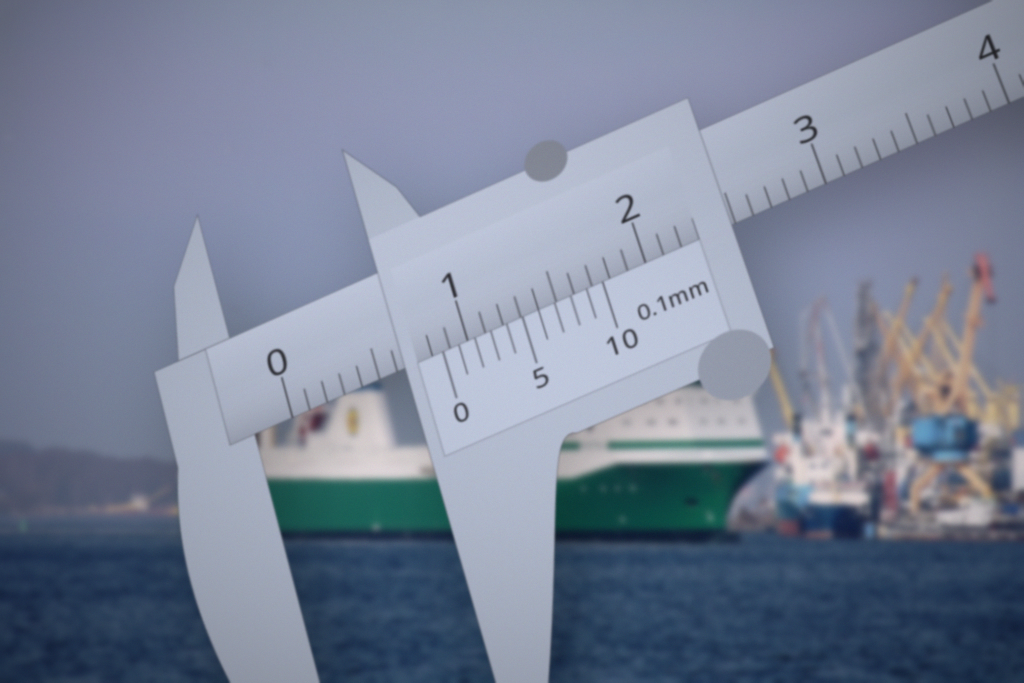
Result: 8.6 mm
